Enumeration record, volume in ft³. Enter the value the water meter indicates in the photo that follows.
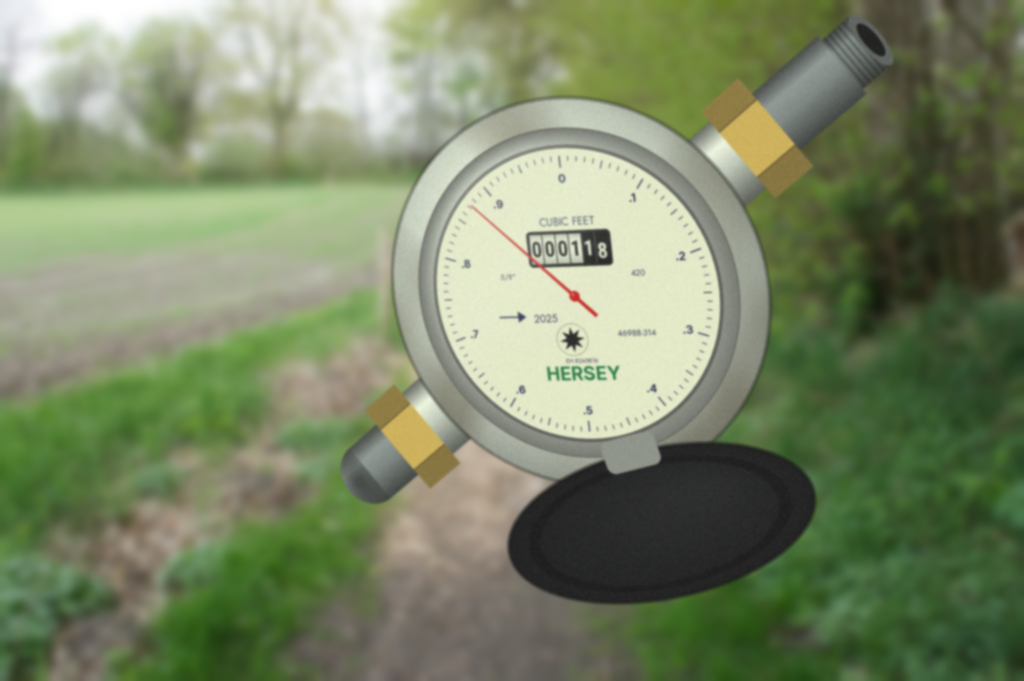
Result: 117.87 ft³
